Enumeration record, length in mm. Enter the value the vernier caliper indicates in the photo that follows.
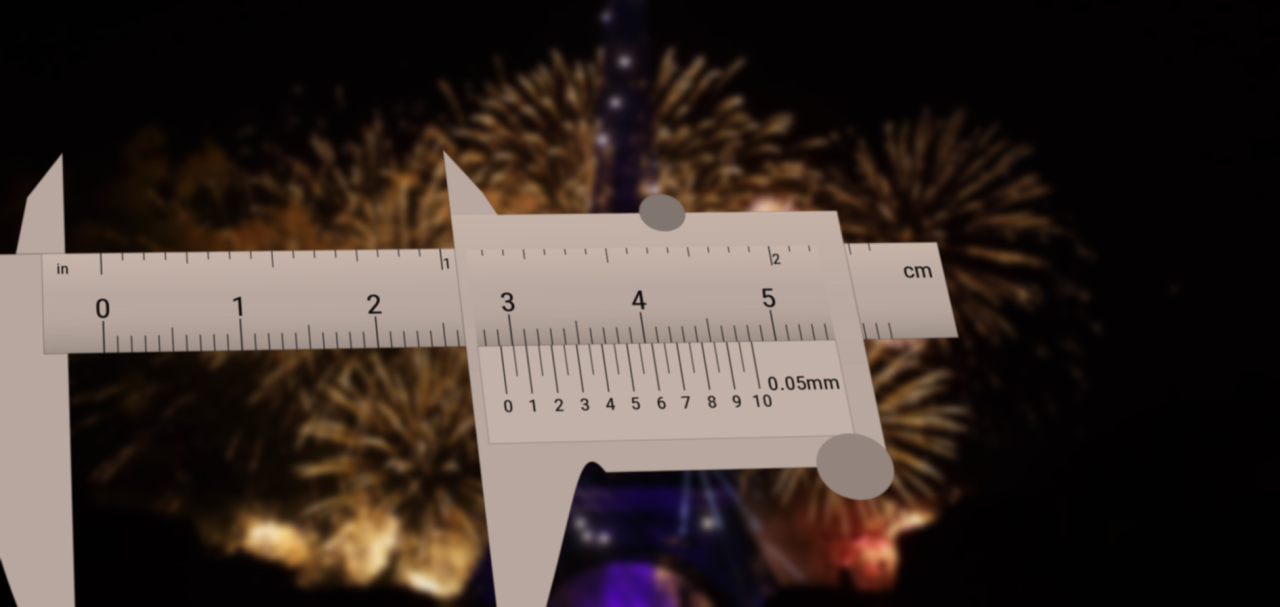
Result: 29.1 mm
